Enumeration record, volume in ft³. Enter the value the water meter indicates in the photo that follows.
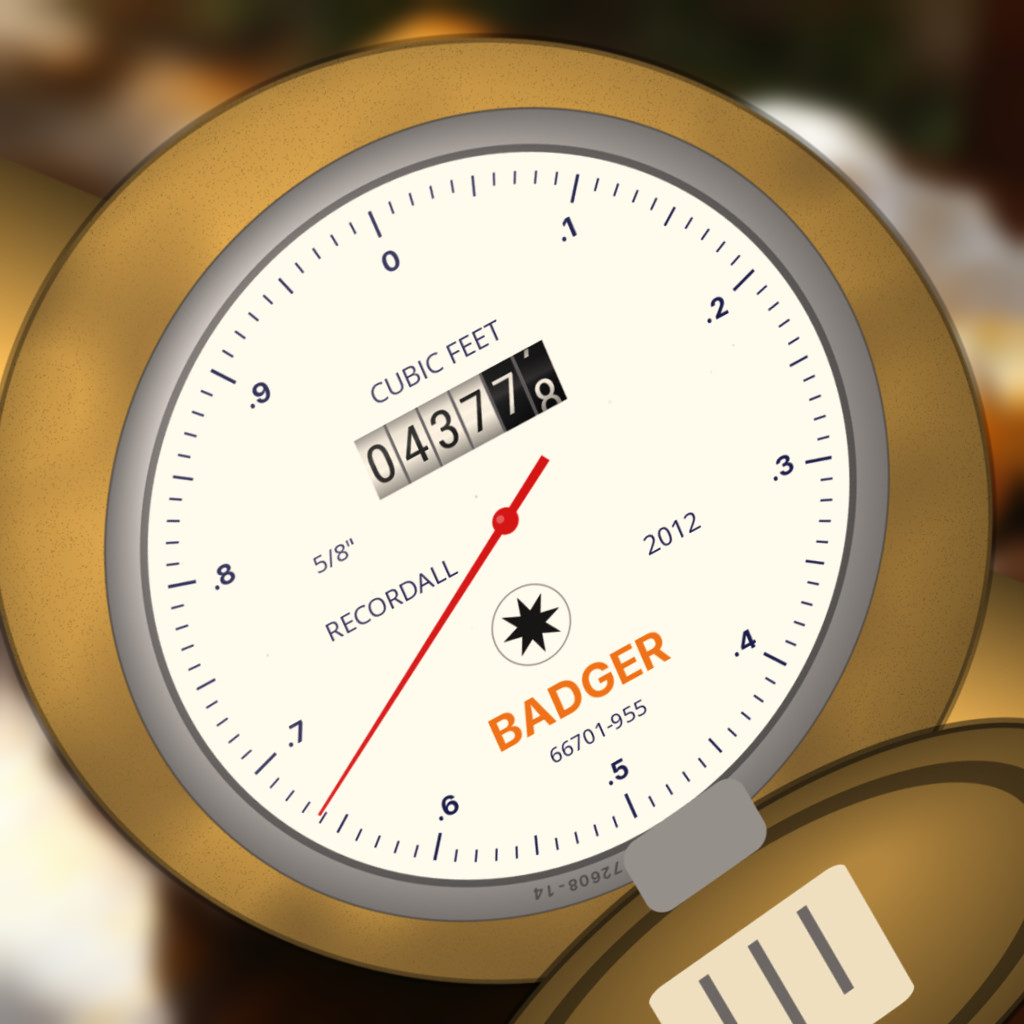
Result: 43777.66 ft³
